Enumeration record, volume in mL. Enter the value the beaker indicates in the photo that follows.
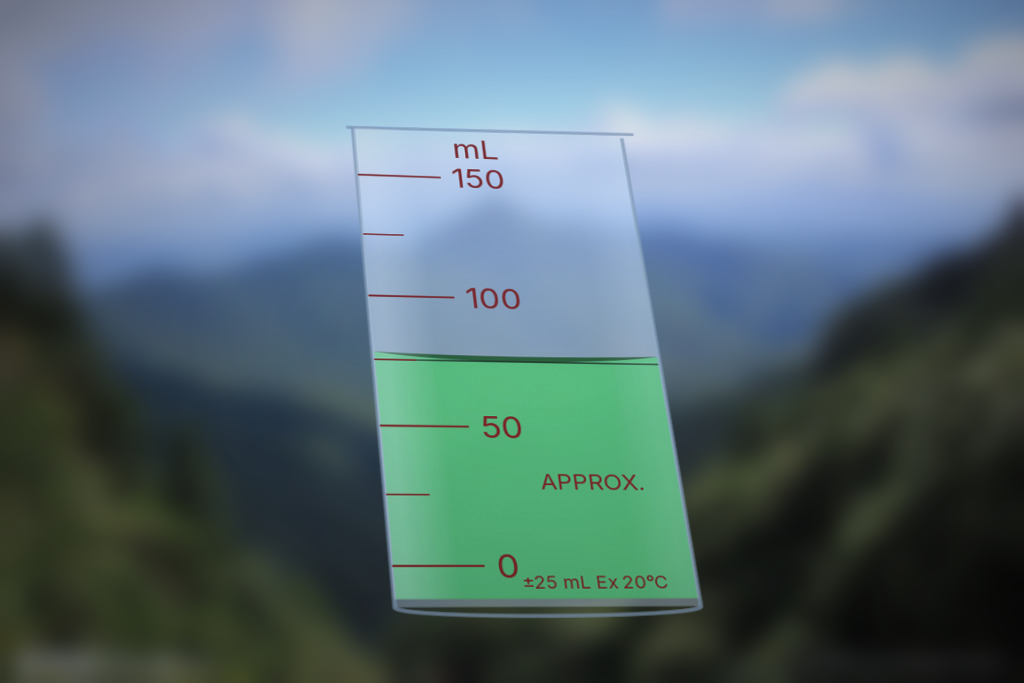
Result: 75 mL
